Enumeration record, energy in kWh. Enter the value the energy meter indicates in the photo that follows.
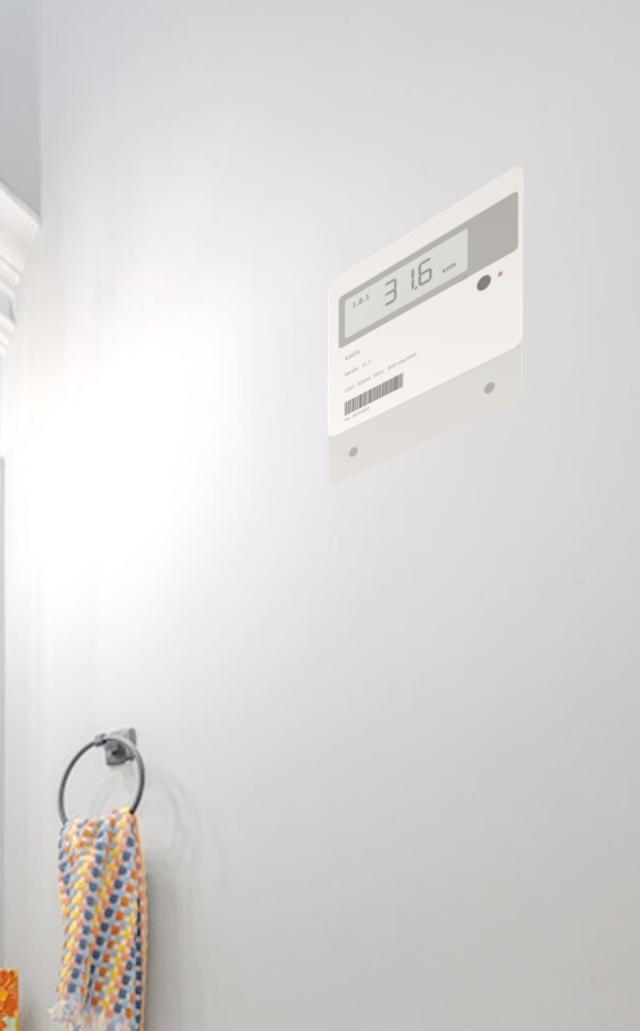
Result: 31.6 kWh
